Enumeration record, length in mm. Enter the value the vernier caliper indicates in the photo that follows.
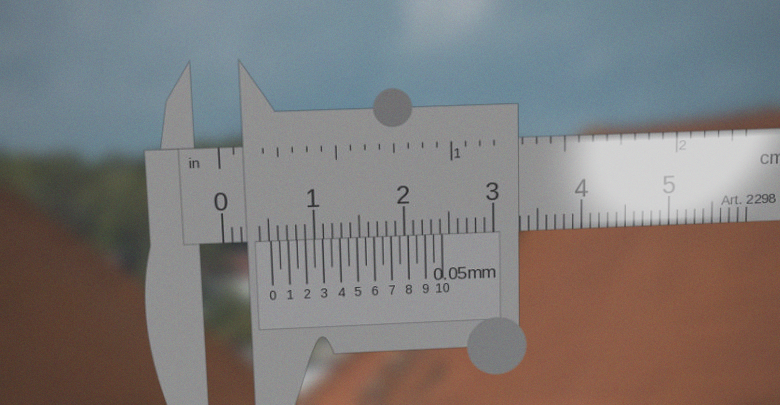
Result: 5.2 mm
